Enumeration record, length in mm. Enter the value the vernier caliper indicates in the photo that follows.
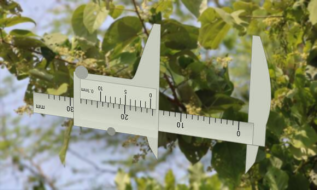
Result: 15.4 mm
